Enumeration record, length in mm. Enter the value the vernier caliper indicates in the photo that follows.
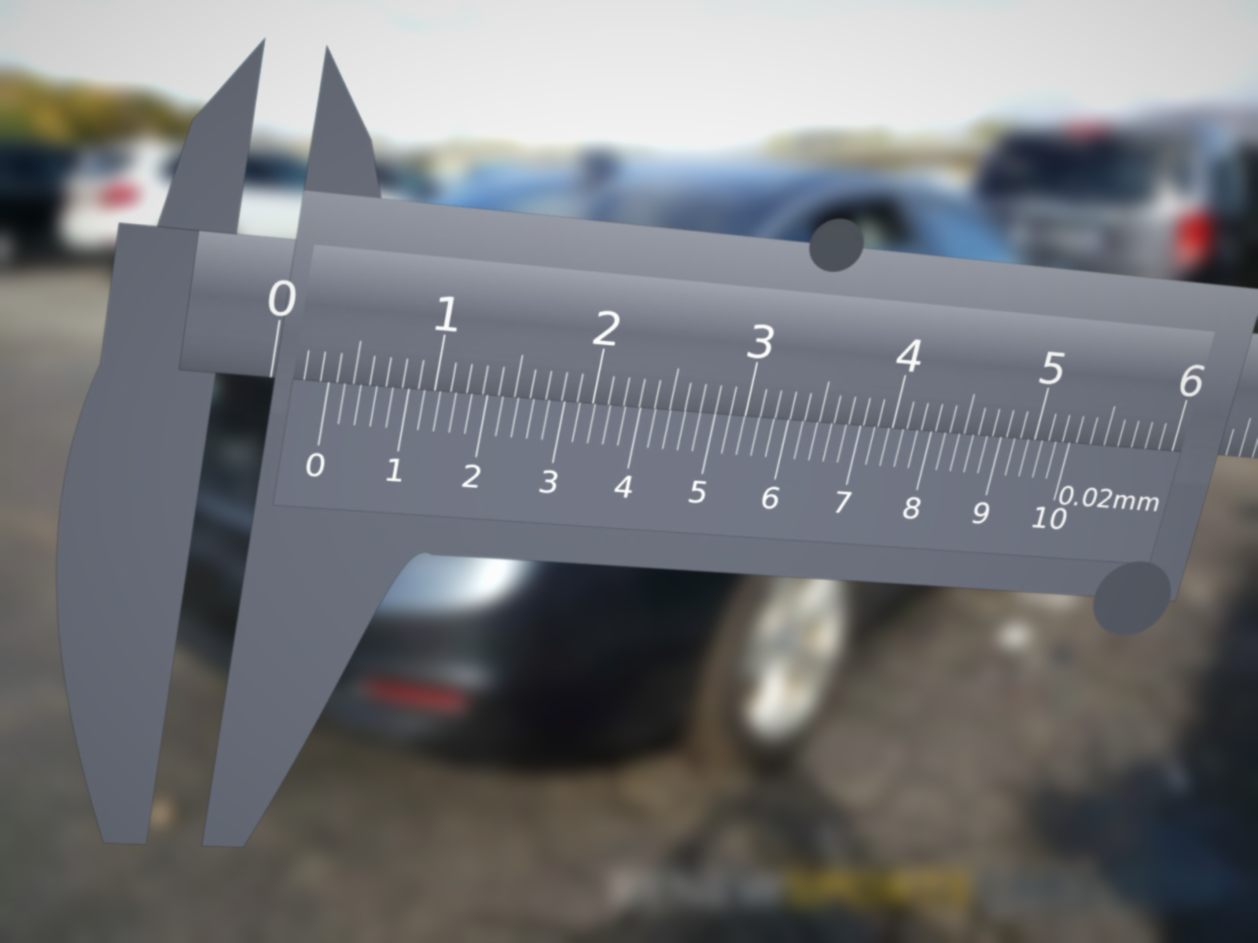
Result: 3.5 mm
